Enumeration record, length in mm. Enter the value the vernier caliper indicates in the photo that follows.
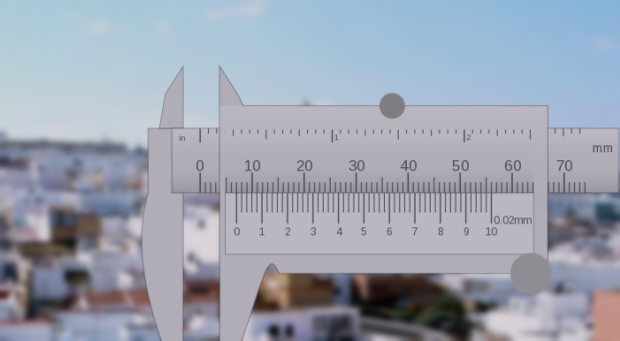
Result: 7.0 mm
